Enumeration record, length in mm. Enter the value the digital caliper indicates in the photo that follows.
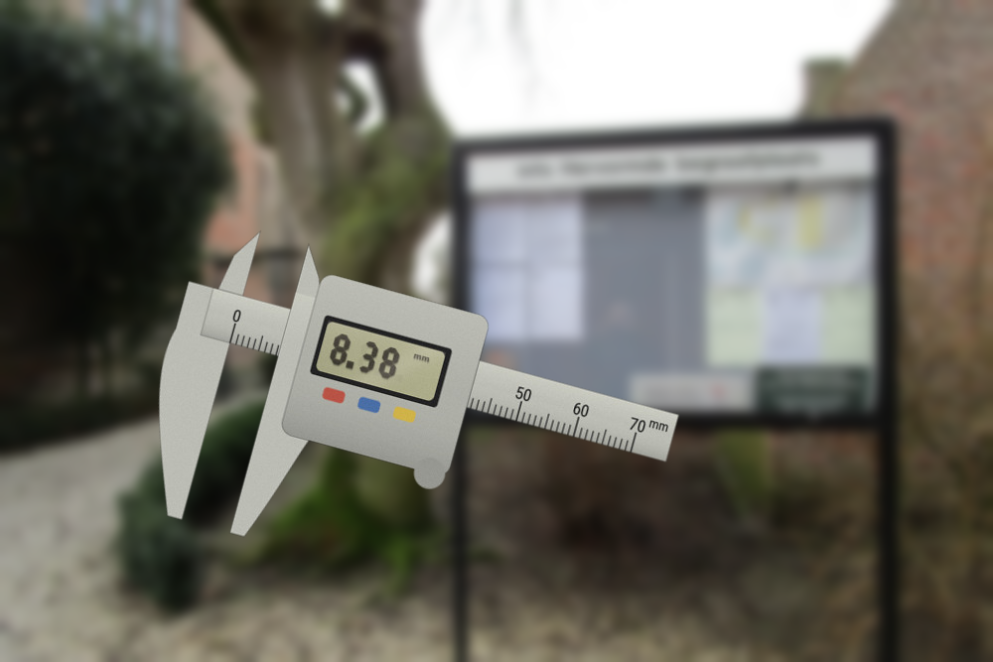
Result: 8.38 mm
